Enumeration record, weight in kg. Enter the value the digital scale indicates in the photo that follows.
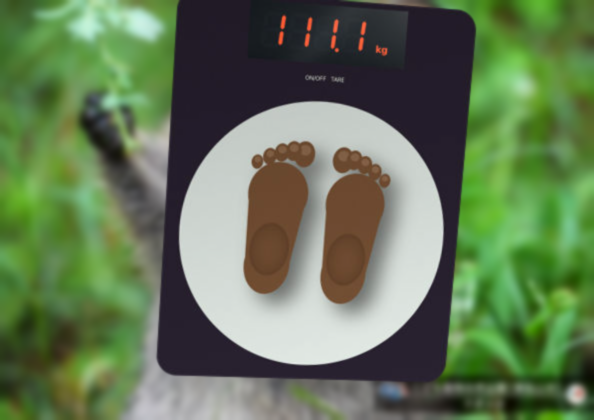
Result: 111.1 kg
